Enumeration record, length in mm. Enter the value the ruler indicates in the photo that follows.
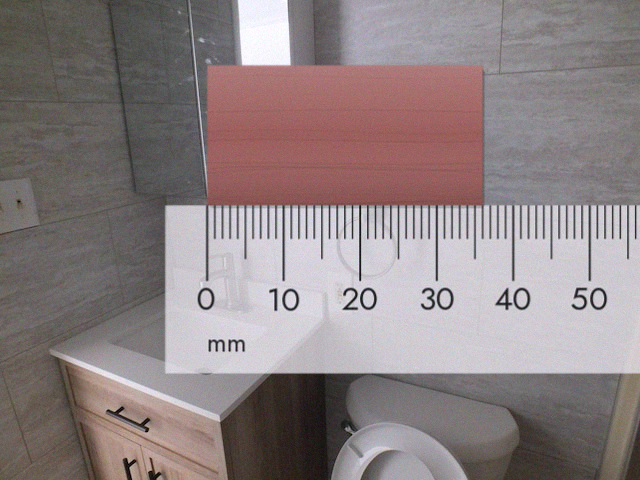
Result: 36 mm
